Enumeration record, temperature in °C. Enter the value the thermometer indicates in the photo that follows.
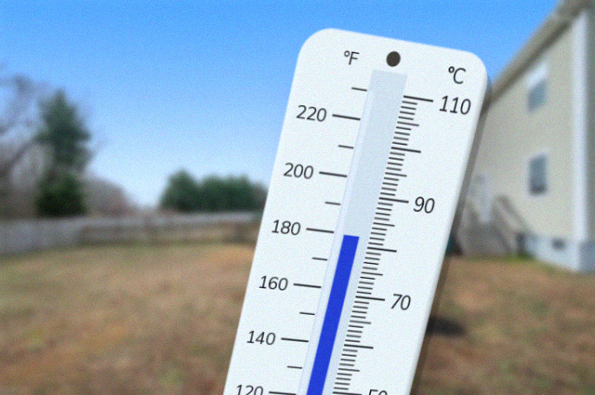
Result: 82 °C
